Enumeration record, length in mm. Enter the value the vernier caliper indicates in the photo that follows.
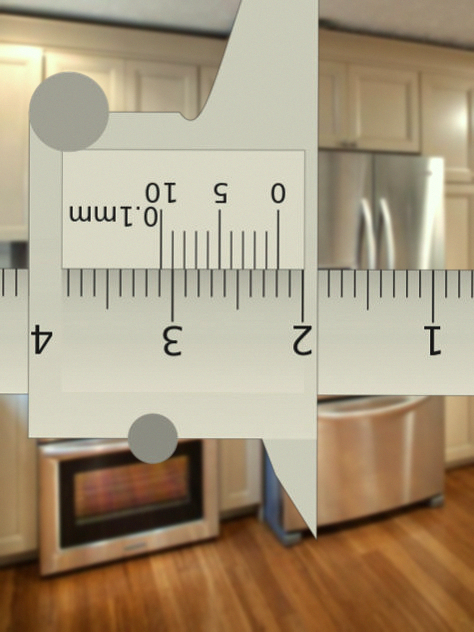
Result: 21.9 mm
